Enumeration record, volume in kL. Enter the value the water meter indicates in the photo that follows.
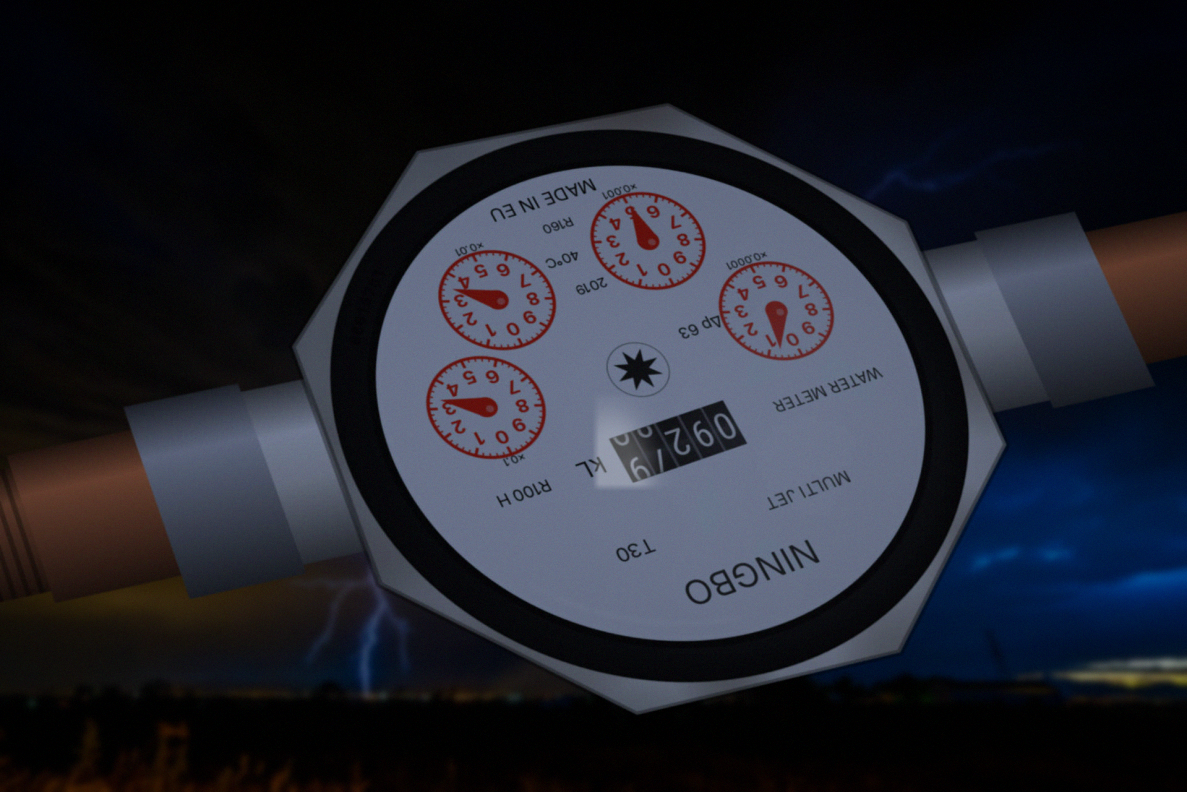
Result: 9279.3350 kL
